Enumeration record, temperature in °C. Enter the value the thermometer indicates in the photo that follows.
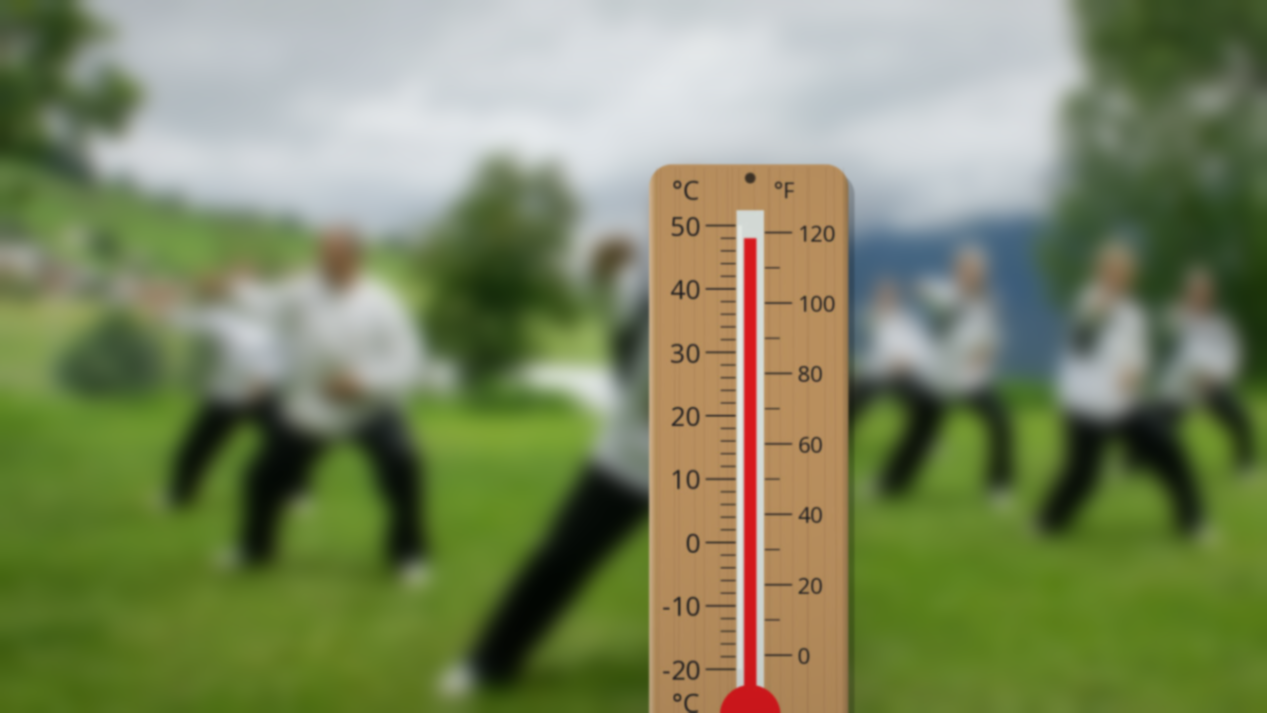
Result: 48 °C
